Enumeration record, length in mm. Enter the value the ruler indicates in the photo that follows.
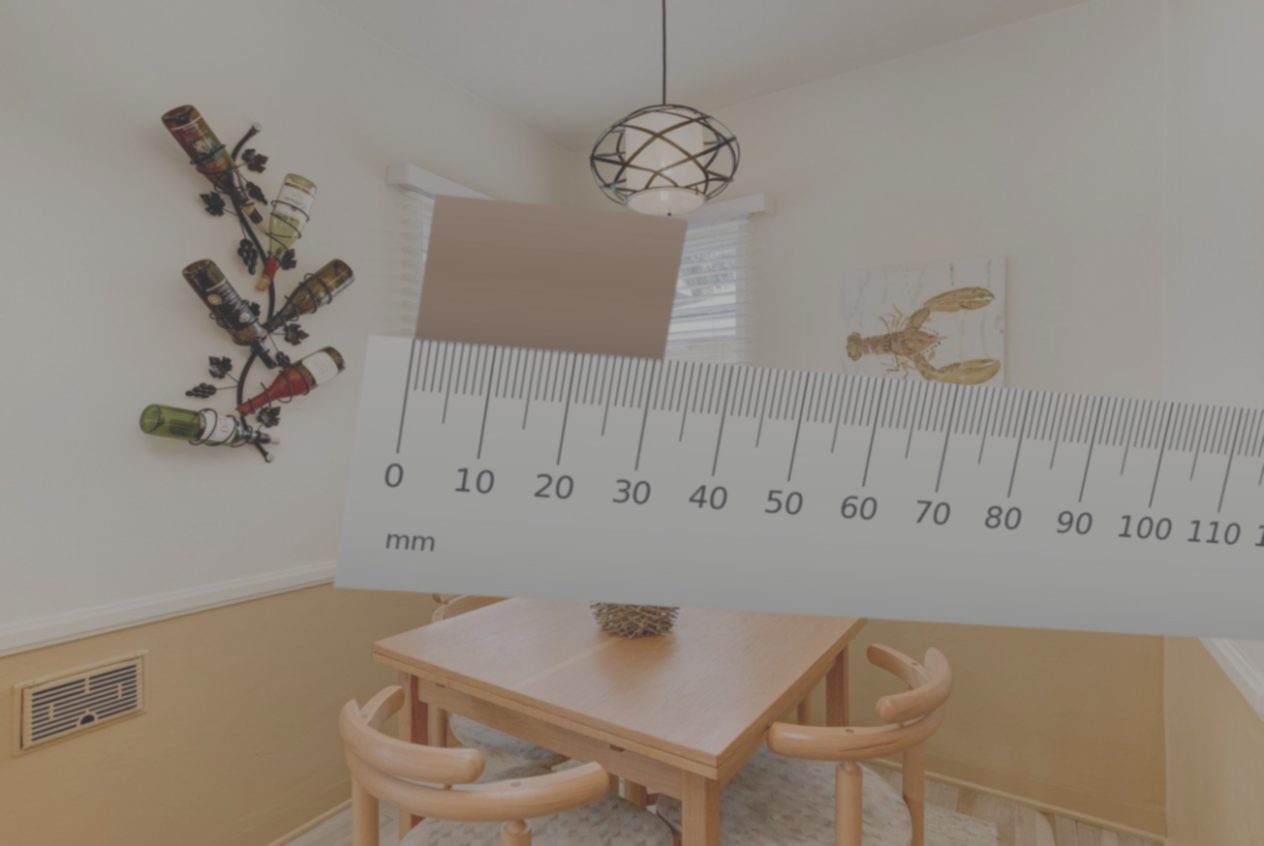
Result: 31 mm
